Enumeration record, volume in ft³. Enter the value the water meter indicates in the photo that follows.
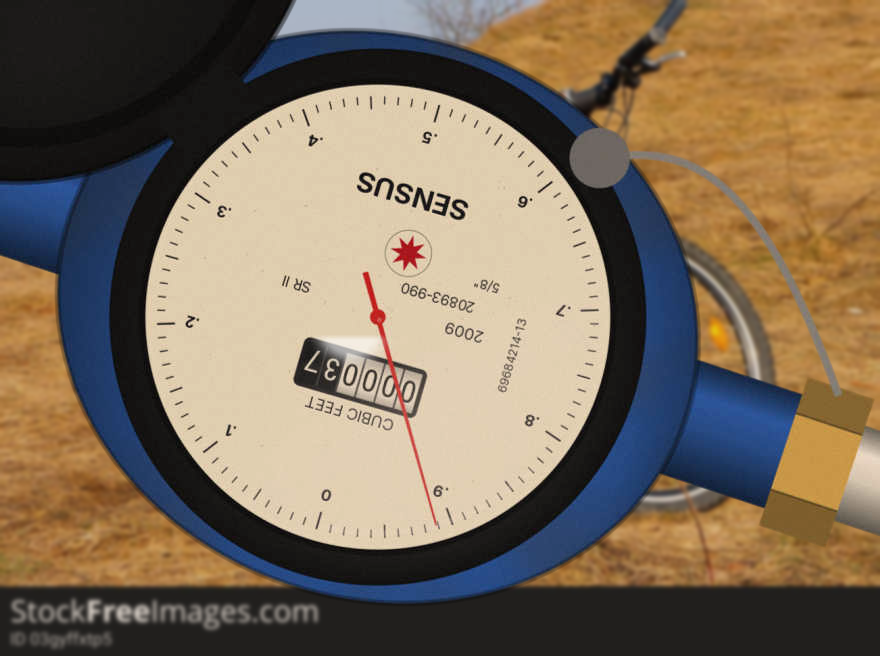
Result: 36.91 ft³
